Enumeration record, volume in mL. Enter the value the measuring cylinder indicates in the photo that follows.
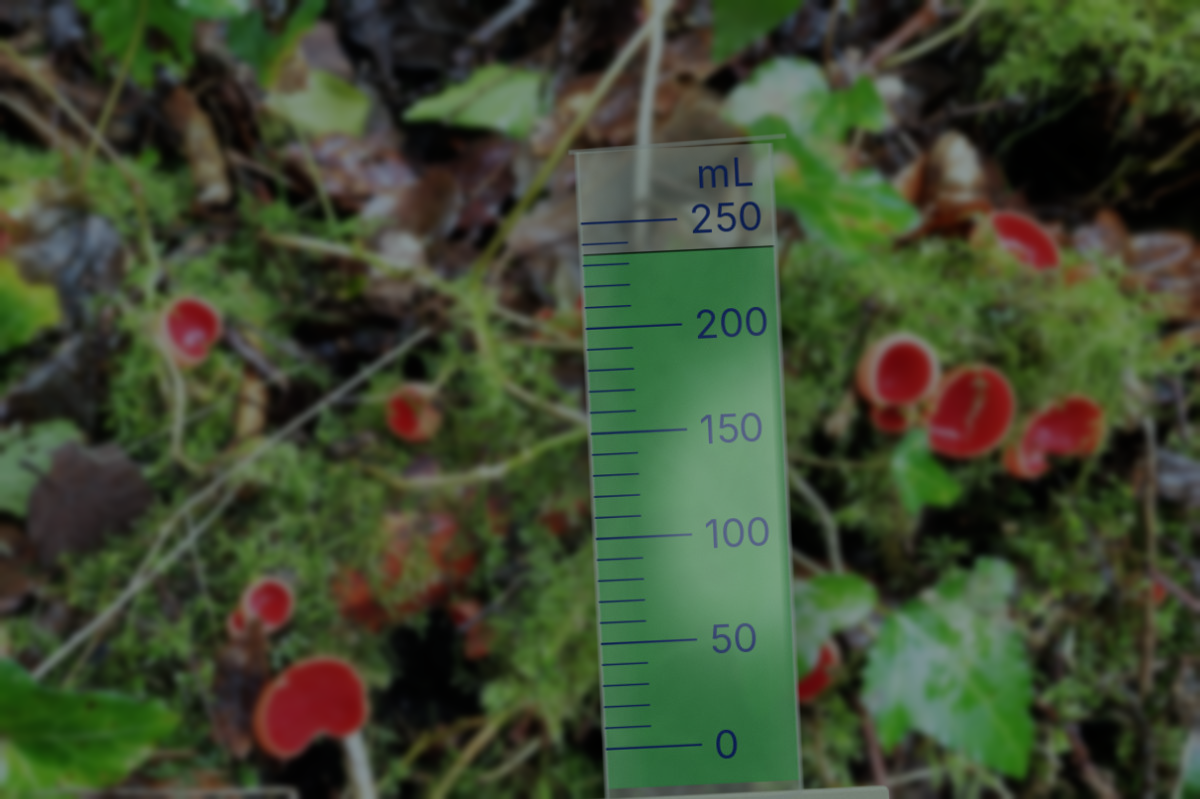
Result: 235 mL
